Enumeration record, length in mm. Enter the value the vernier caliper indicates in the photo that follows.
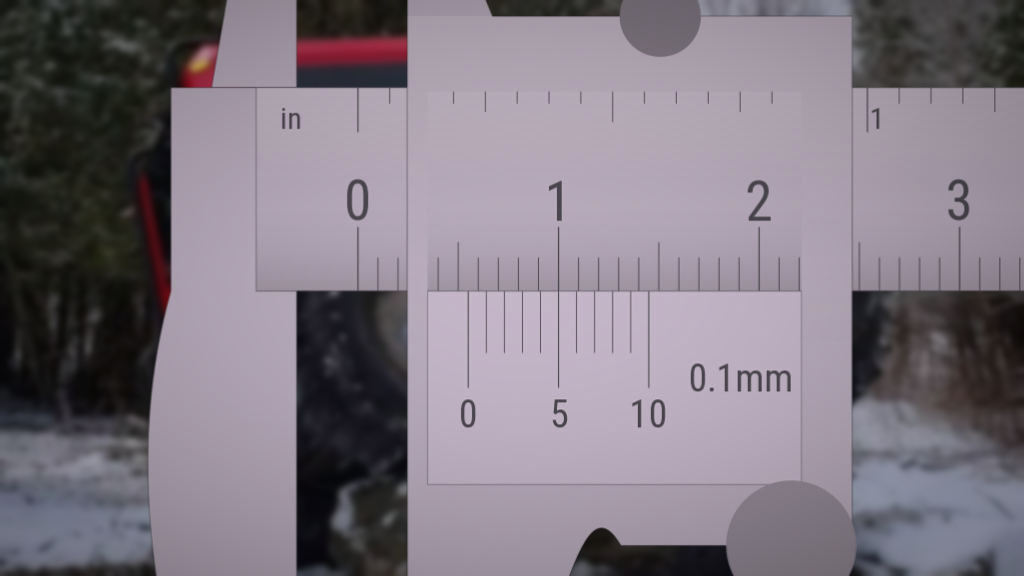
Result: 5.5 mm
